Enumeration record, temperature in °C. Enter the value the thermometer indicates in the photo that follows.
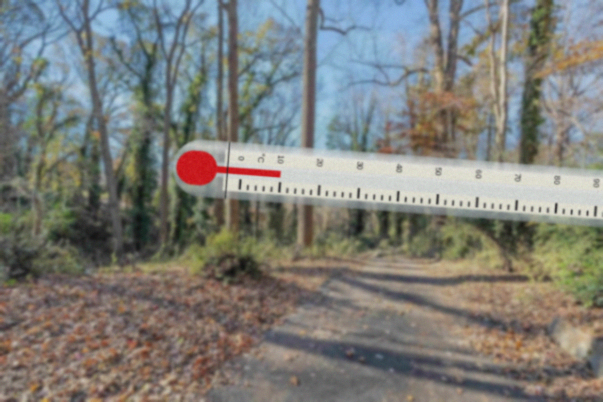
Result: 10 °C
